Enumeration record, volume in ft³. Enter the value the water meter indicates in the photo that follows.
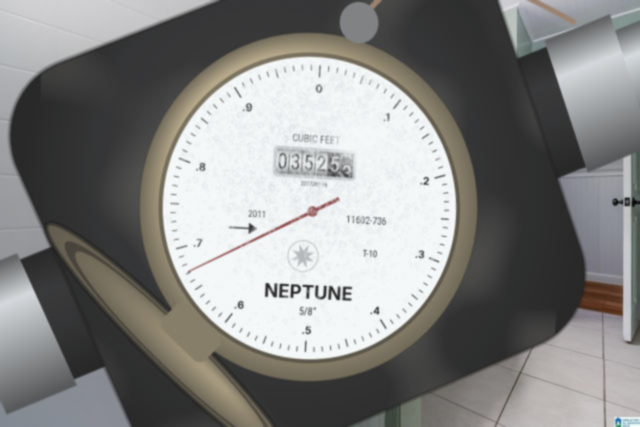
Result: 35252.67 ft³
